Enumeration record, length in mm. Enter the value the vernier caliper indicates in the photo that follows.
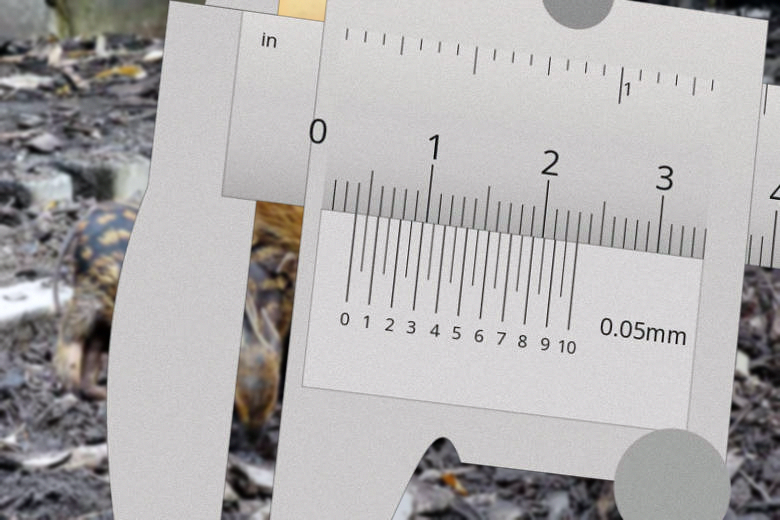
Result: 4.0 mm
